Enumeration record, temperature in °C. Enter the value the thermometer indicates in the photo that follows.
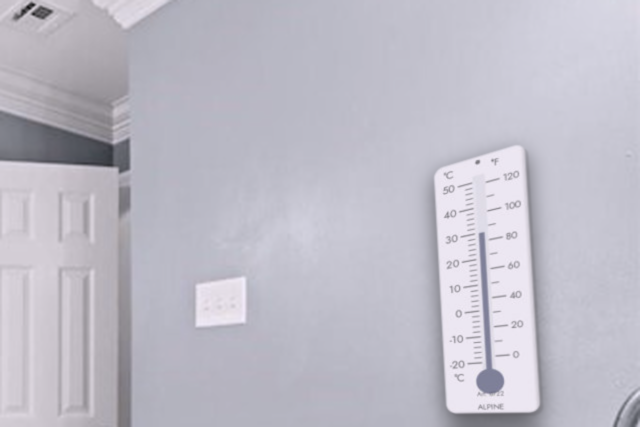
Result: 30 °C
